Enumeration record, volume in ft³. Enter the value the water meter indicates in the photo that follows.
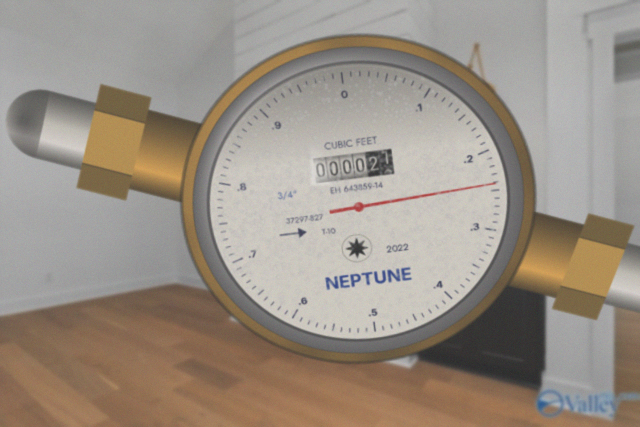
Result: 21.24 ft³
